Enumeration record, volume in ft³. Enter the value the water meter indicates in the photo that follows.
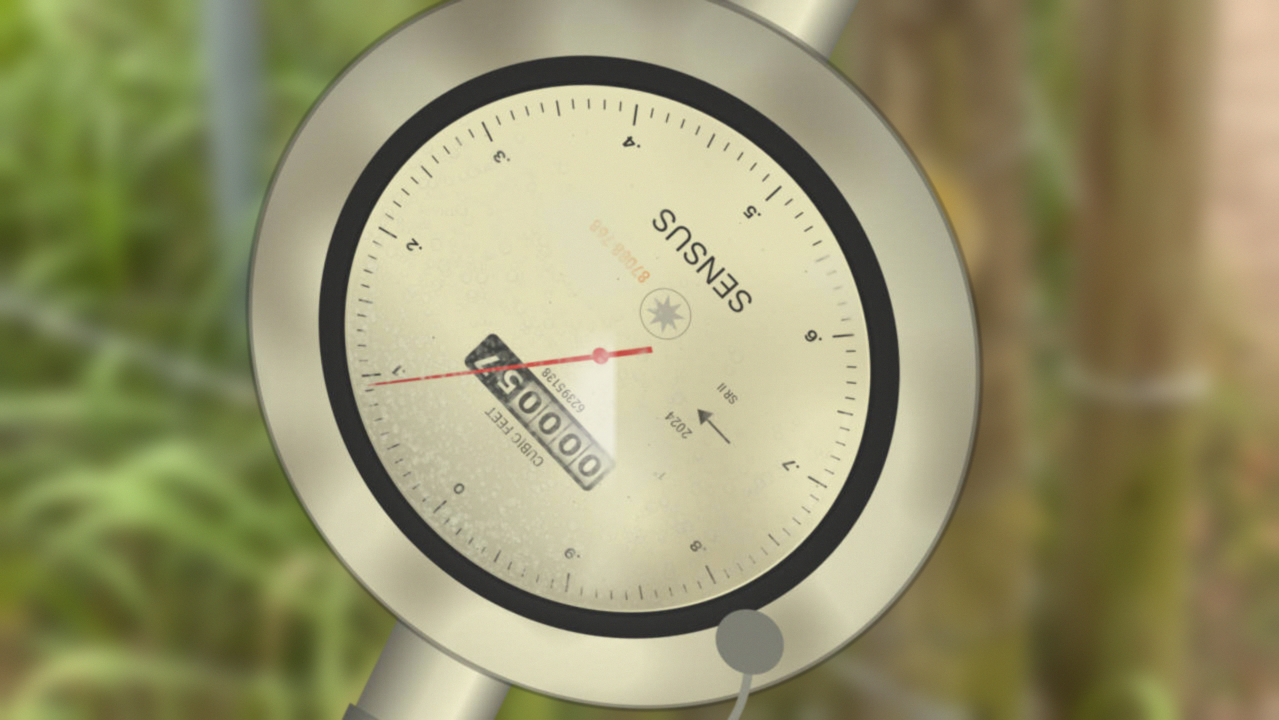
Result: 57.09 ft³
